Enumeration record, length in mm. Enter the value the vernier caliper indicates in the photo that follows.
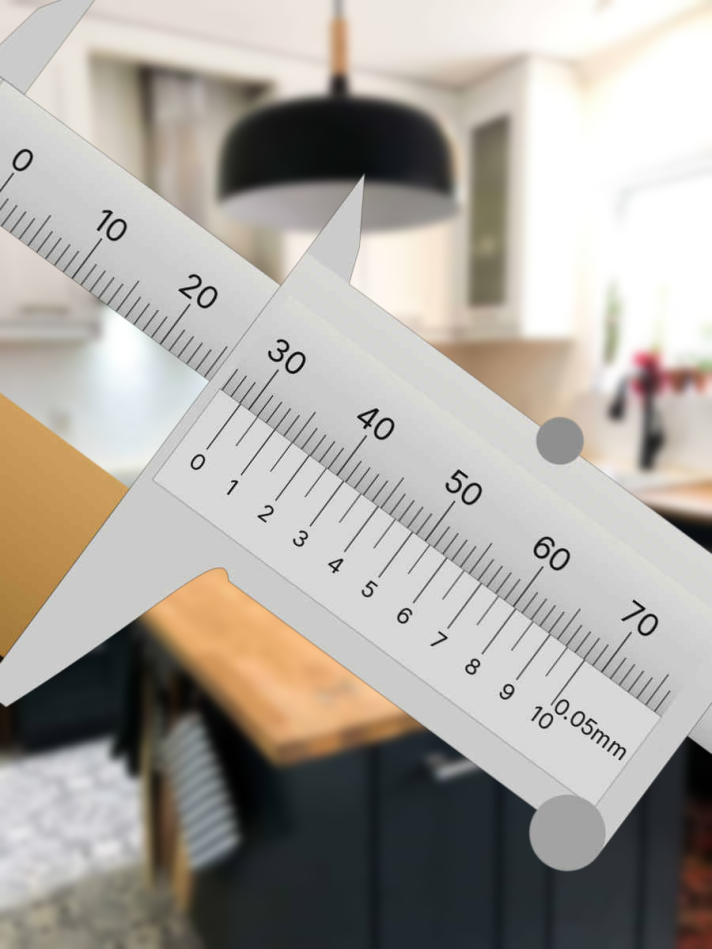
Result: 29.1 mm
